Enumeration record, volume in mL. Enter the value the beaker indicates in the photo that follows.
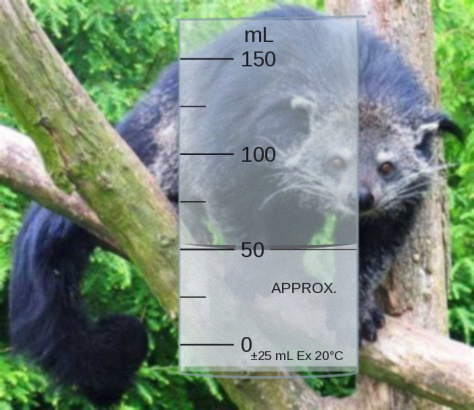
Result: 50 mL
